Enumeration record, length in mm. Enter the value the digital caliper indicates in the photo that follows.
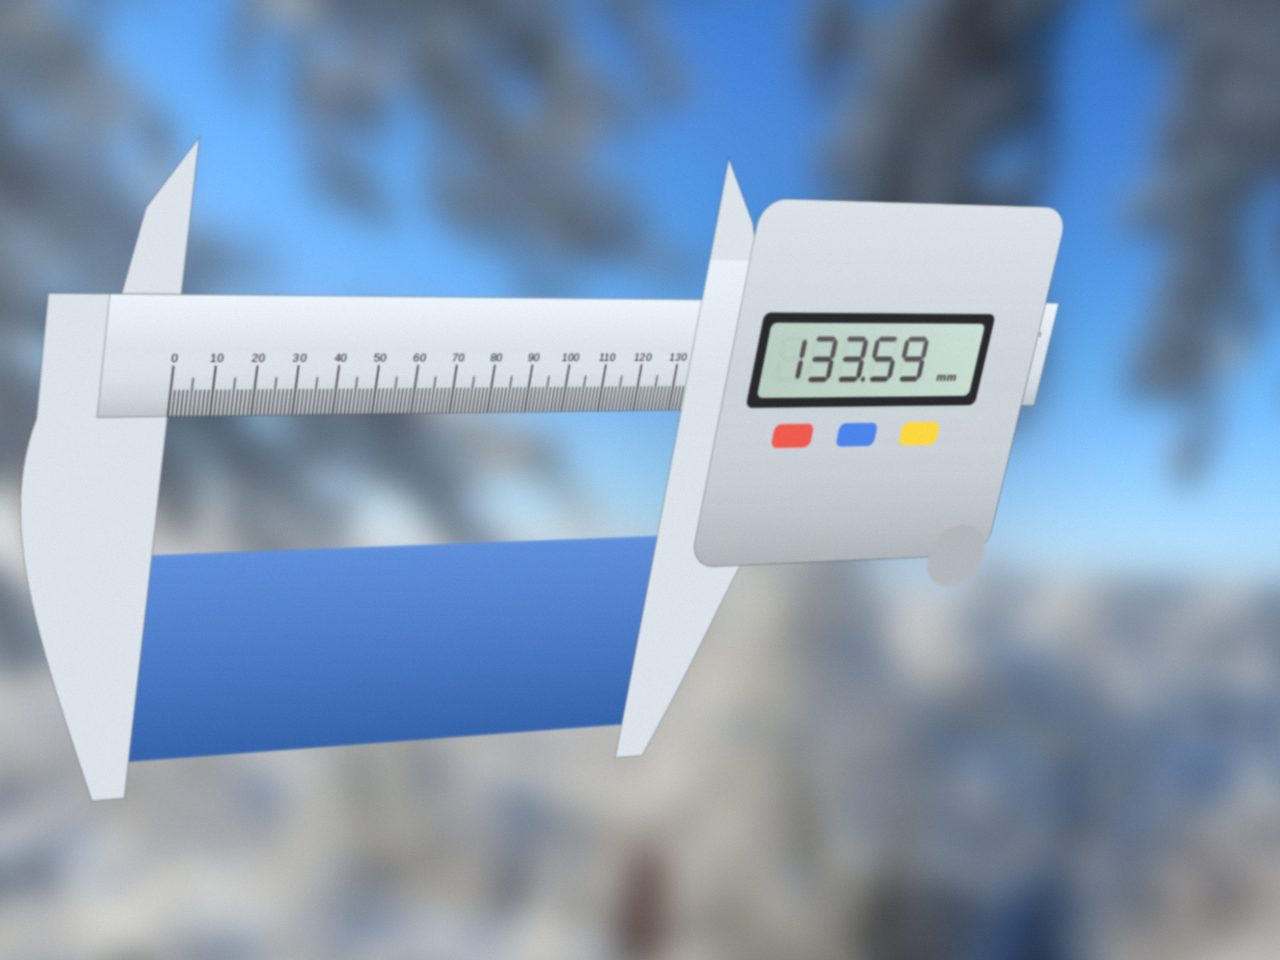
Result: 133.59 mm
